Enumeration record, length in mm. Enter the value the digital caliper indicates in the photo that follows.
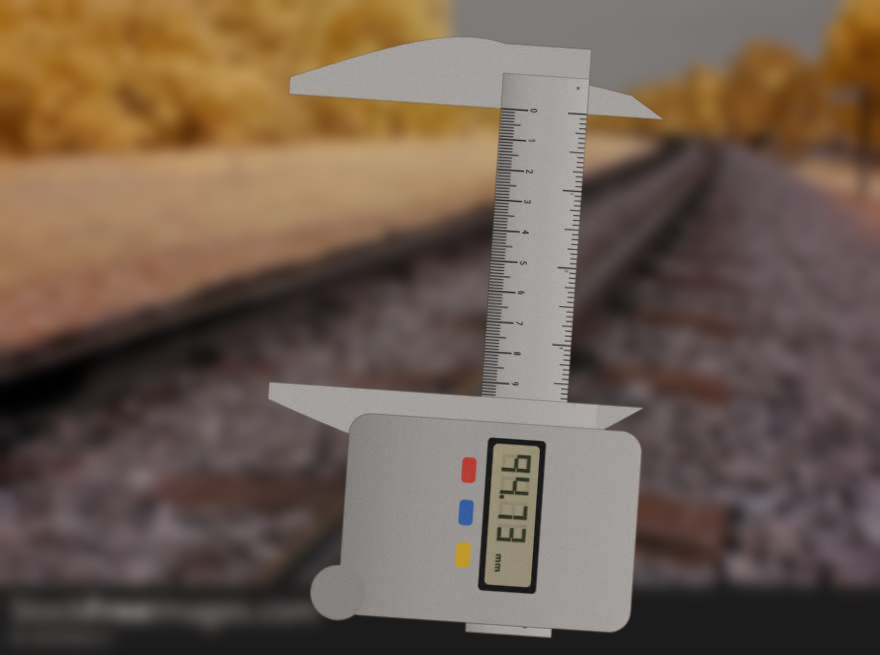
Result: 94.73 mm
